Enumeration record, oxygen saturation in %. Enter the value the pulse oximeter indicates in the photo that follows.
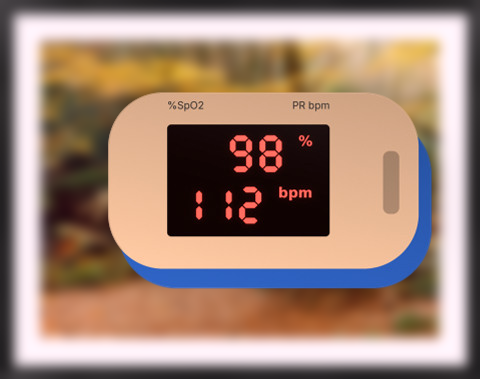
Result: 98 %
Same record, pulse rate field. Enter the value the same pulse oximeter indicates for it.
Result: 112 bpm
